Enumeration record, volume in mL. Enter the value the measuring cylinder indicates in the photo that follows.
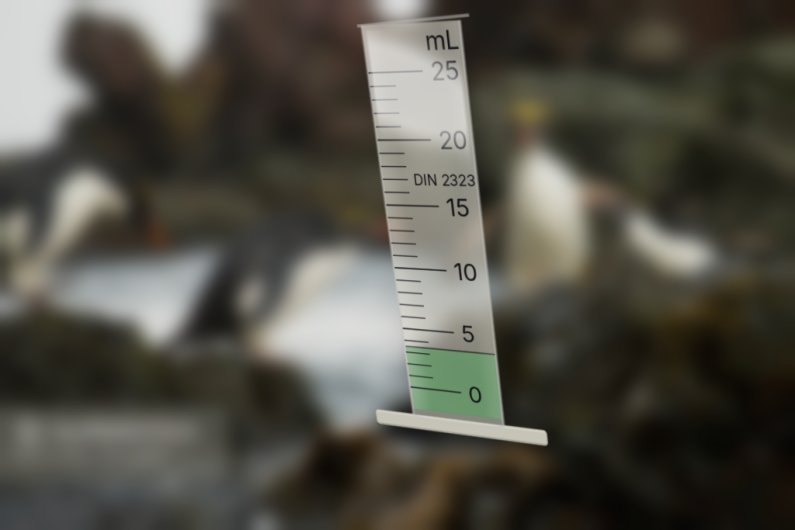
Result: 3.5 mL
